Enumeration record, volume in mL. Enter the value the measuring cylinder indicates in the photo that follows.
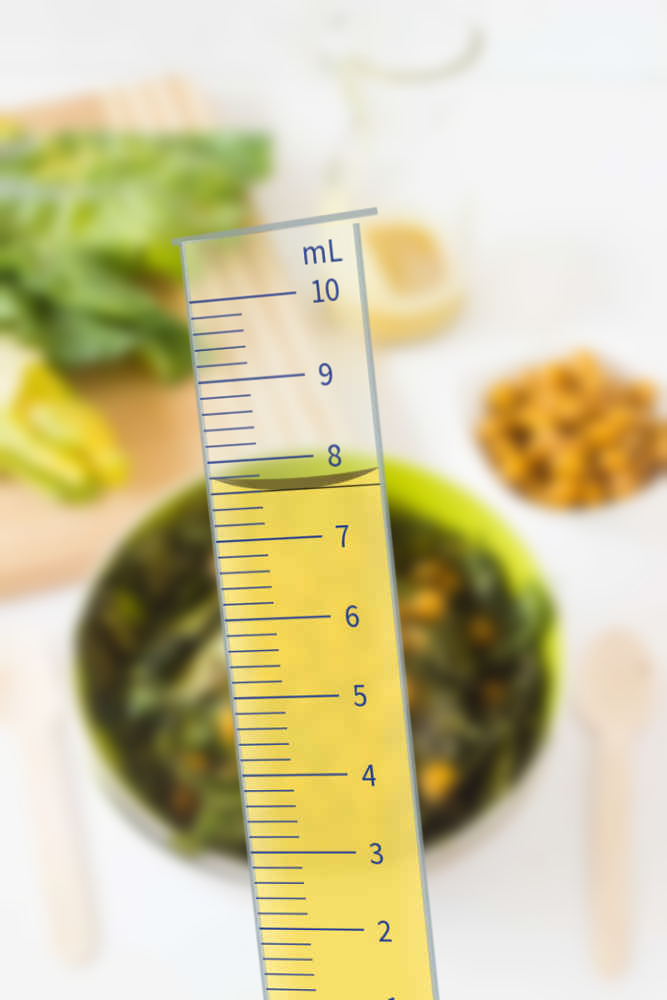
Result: 7.6 mL
